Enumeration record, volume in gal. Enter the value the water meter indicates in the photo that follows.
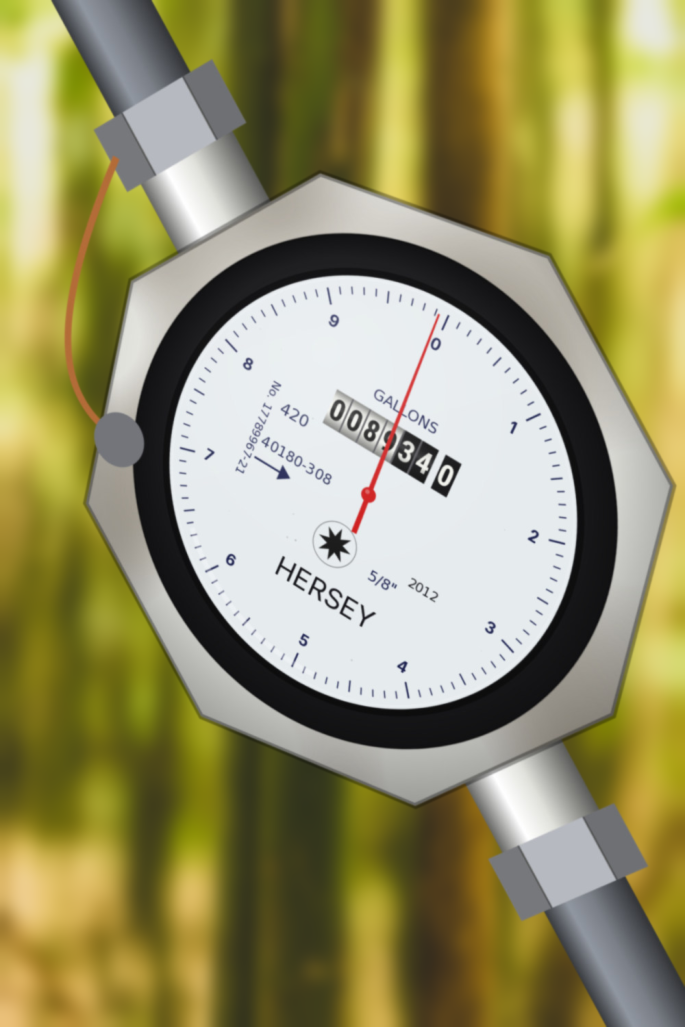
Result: 89339.9 gal
